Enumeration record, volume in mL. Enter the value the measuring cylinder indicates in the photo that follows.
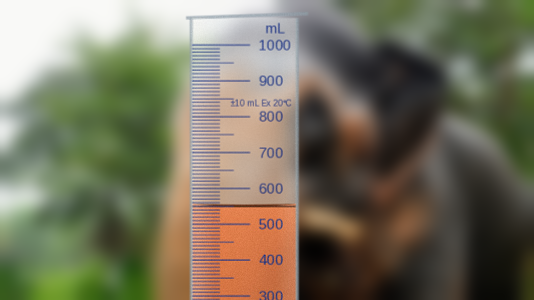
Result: 550 mL
